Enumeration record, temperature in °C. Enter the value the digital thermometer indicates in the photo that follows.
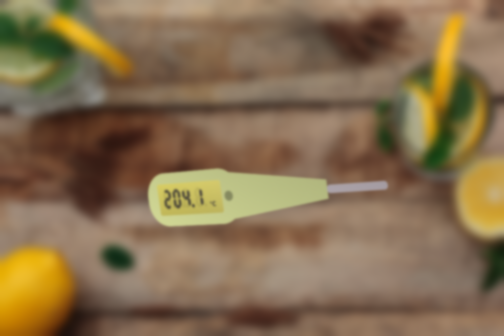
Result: 204.1 °C
